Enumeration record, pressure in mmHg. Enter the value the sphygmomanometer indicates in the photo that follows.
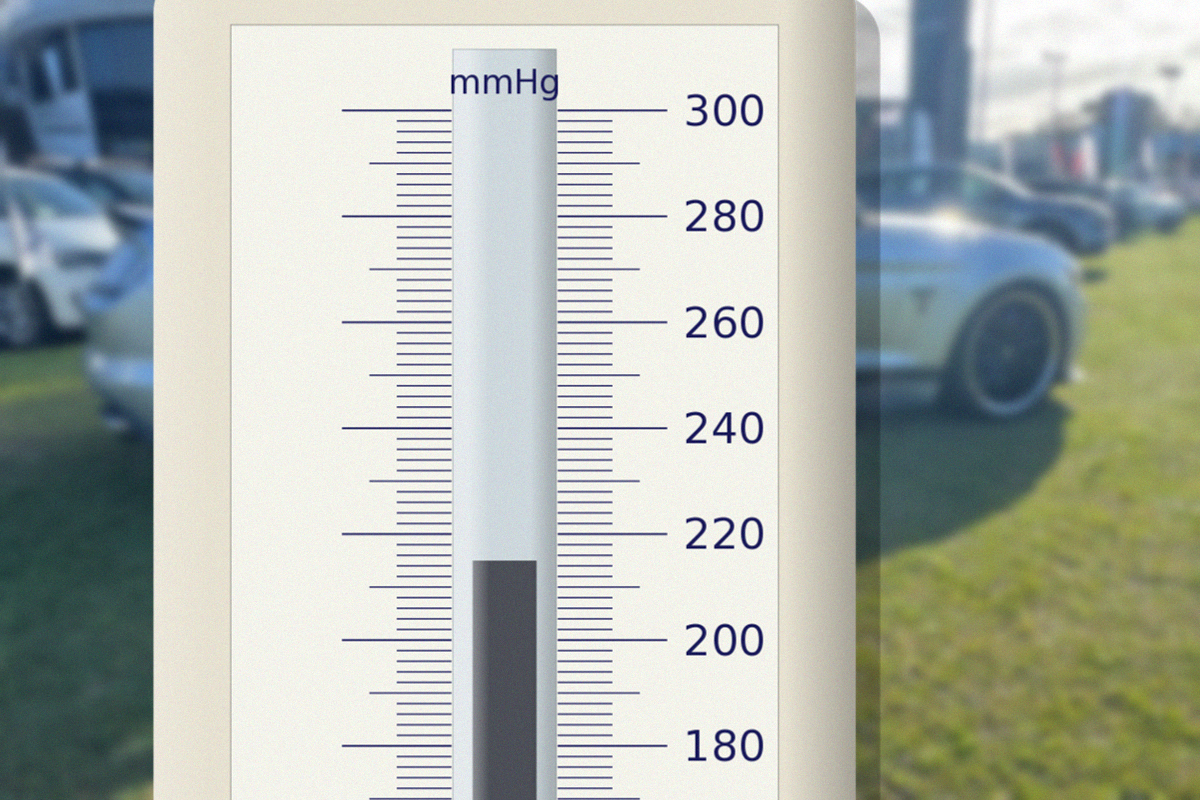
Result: 215 mmHg
